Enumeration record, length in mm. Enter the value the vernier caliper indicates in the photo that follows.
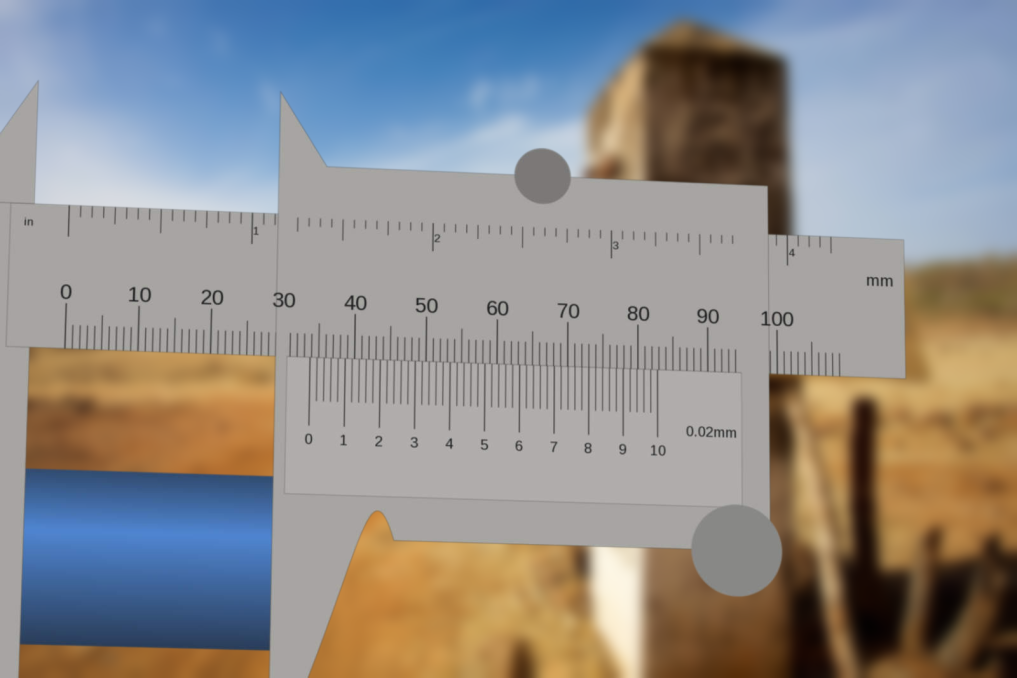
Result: 33.8 mm
